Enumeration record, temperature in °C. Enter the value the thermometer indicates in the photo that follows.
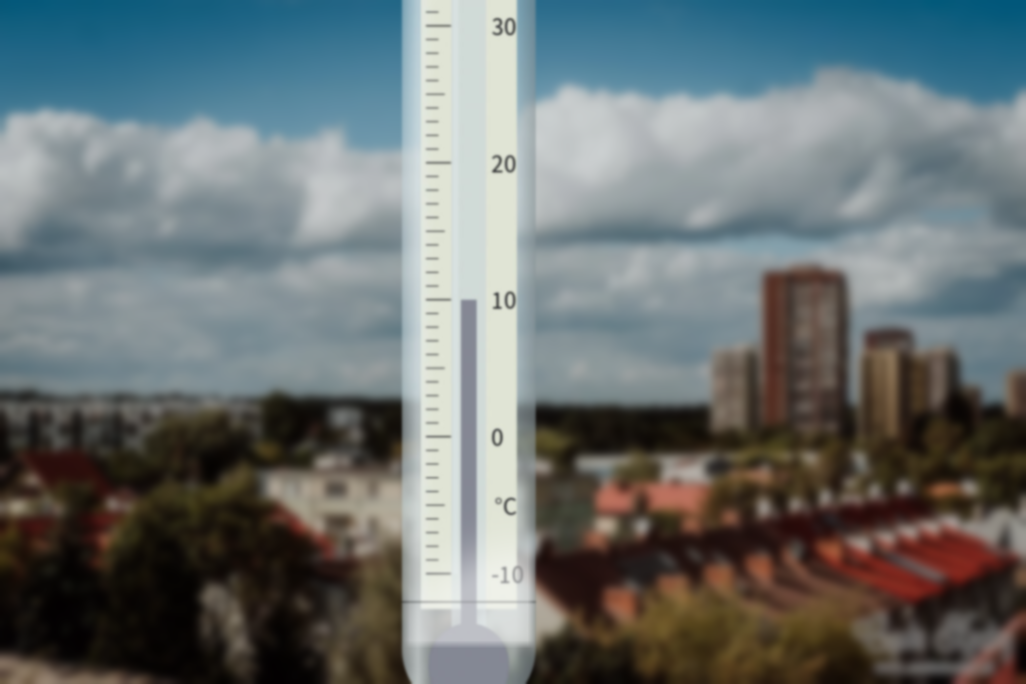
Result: 10 °C
